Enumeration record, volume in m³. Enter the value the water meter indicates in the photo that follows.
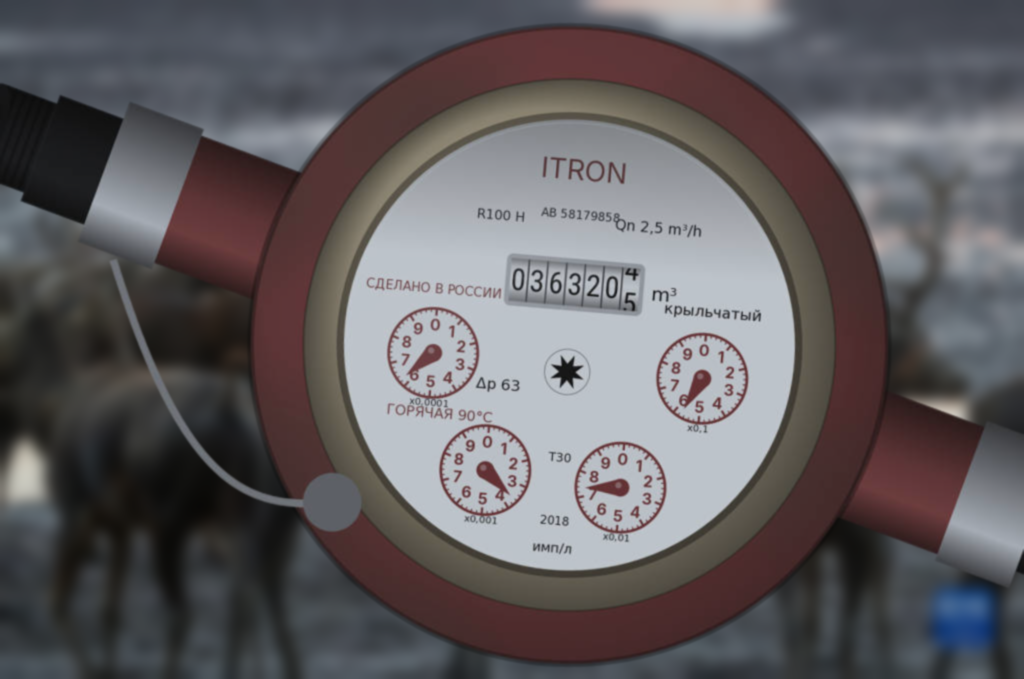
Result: 363204.5736 m³
